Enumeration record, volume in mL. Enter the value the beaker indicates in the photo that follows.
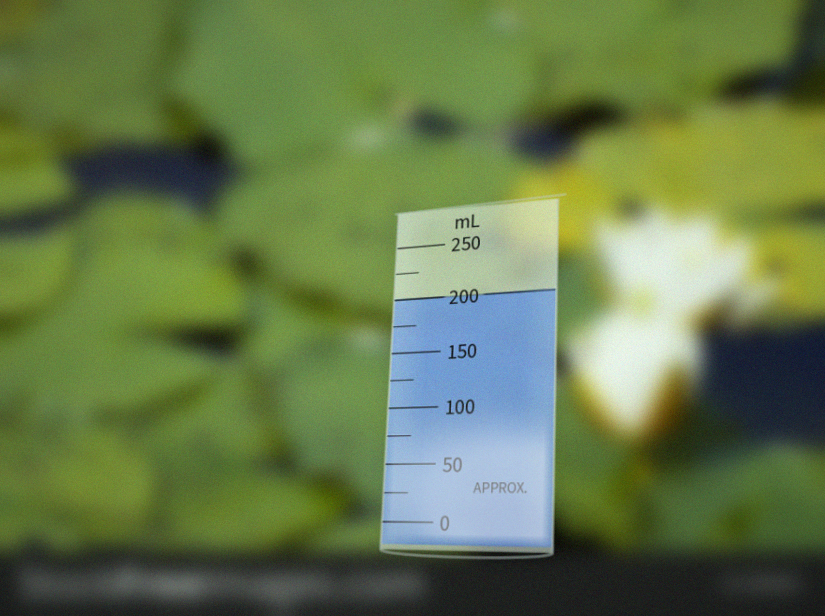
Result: 200 mL
